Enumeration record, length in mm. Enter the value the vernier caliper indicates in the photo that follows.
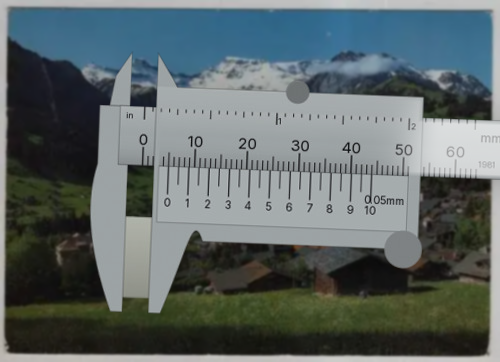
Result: 5.0 mm
